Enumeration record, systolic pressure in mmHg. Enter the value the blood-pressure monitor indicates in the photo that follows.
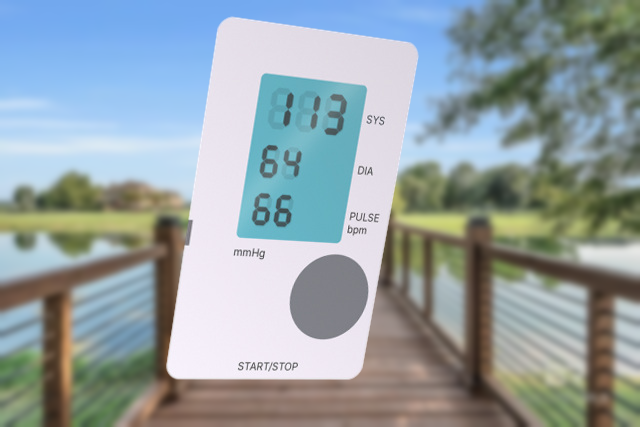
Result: 113 mmHg
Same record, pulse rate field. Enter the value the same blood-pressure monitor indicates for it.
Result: 66 bpm
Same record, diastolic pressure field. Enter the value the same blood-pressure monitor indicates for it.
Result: 64 mmHg
